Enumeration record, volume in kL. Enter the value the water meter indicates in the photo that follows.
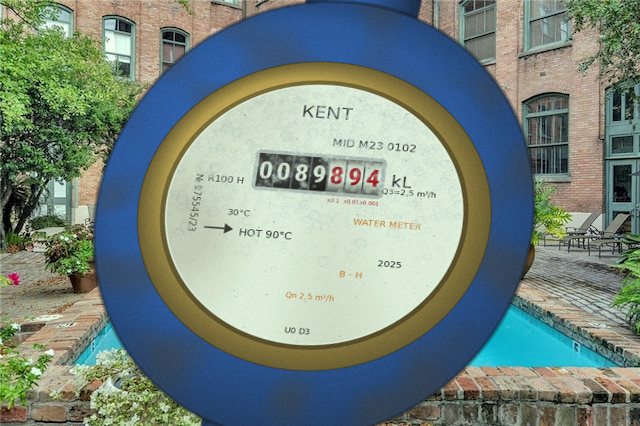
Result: 89.894 kL
